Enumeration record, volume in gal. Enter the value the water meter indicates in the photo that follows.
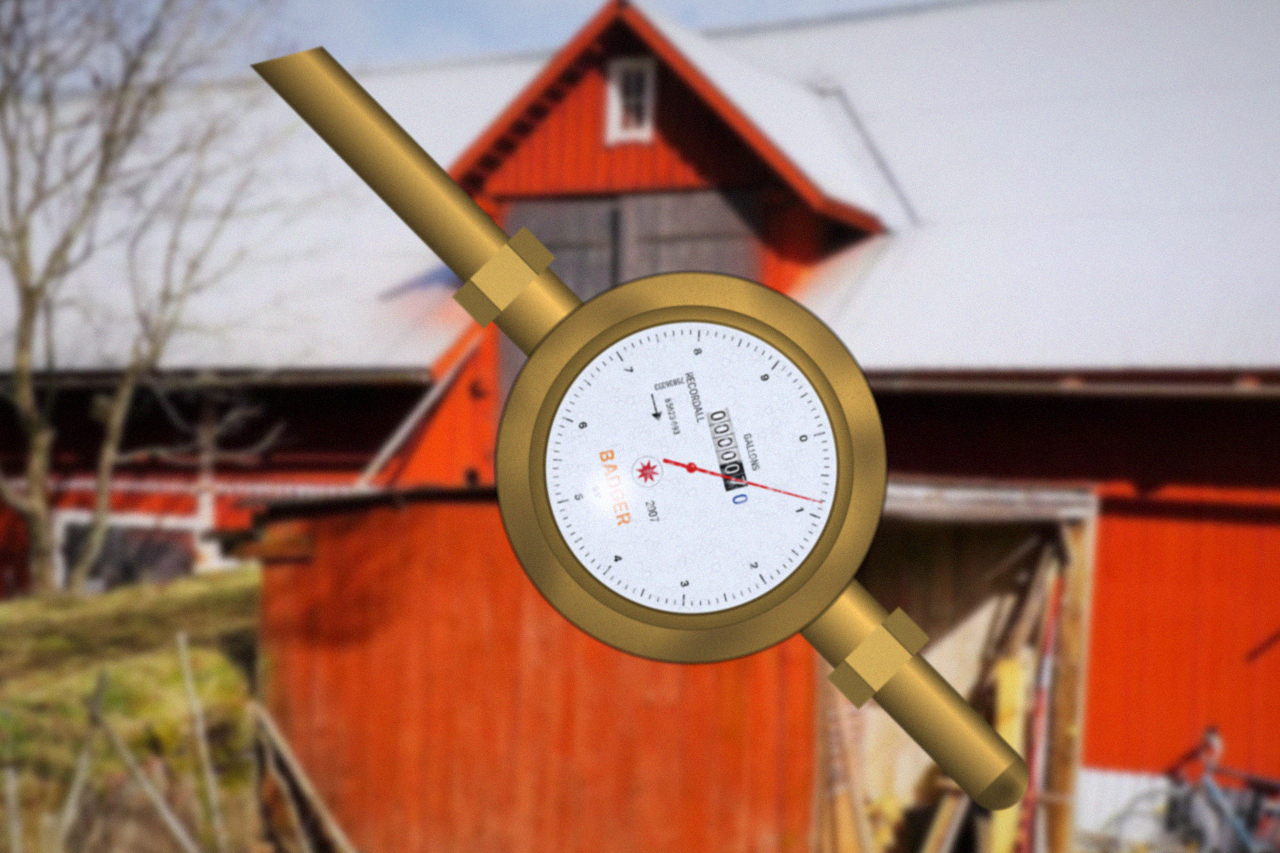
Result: 70.8 gal
